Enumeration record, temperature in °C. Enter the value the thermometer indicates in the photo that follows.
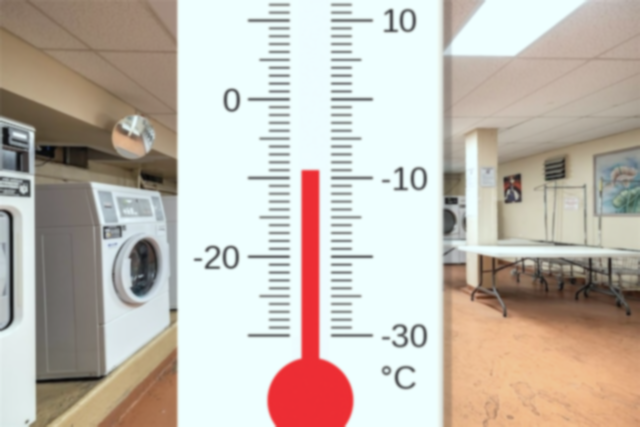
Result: -9 °C
